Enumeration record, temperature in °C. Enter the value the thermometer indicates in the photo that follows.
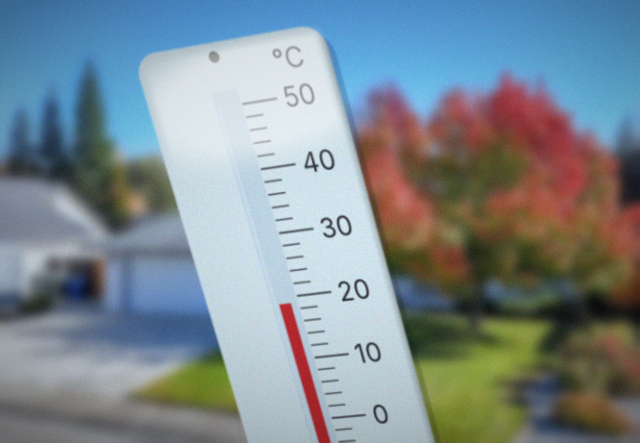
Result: 19 °C
